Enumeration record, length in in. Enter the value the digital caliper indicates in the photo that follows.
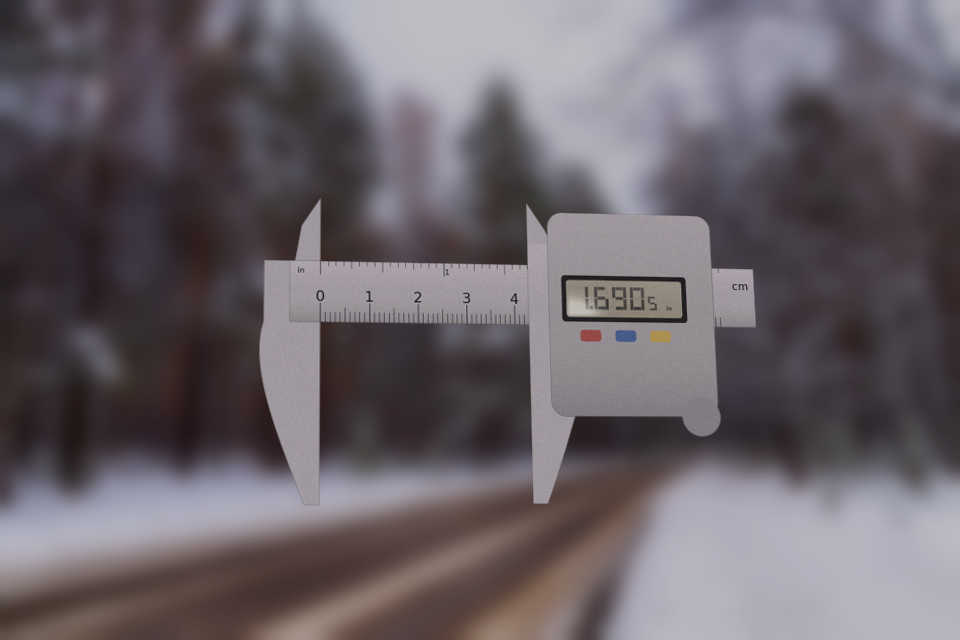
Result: 1.6905 in
